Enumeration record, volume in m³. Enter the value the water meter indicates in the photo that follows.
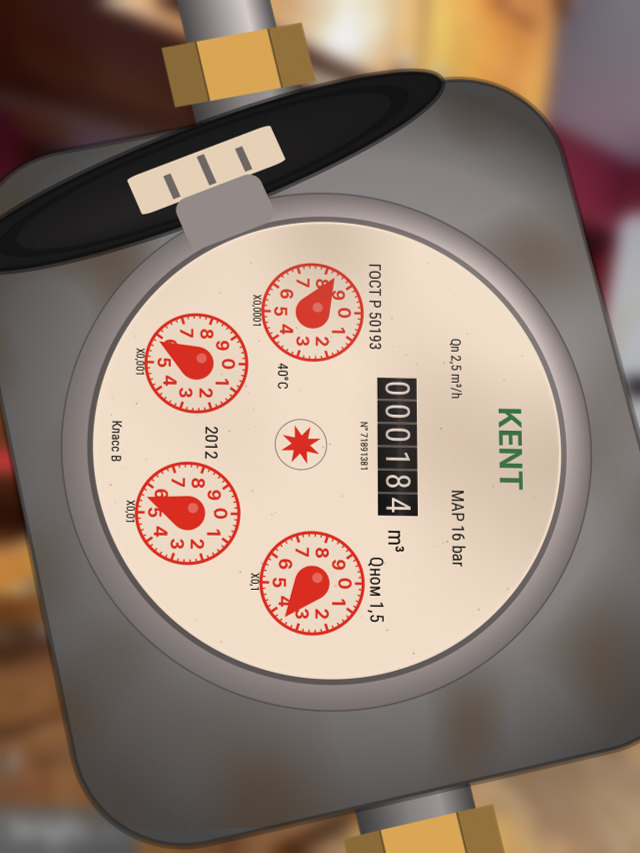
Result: 184.3558 m³
